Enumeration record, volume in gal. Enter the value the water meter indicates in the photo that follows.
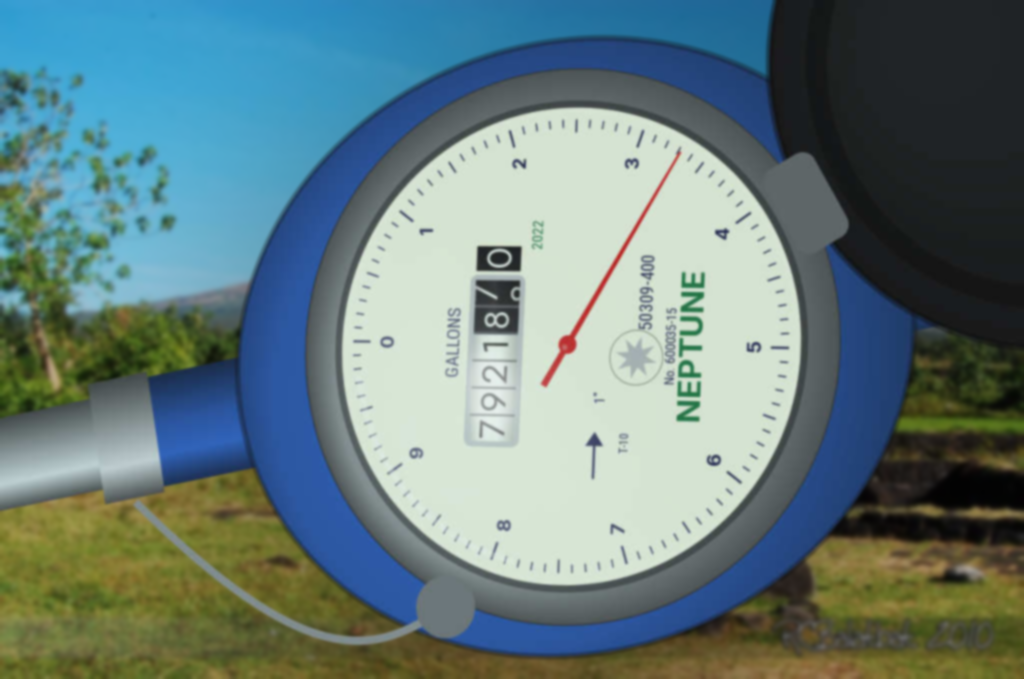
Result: 7921873.3 gal
